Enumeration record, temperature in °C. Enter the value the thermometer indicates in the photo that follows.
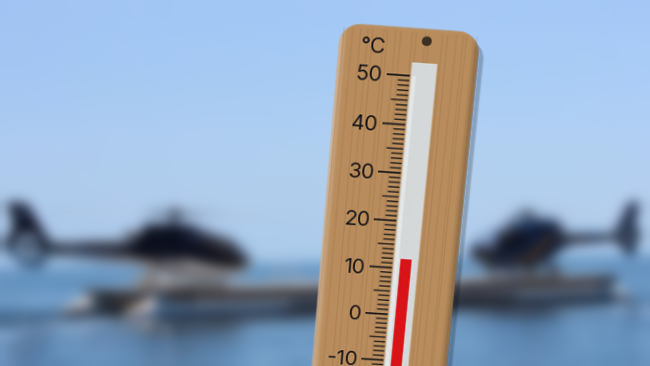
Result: 12 °C
